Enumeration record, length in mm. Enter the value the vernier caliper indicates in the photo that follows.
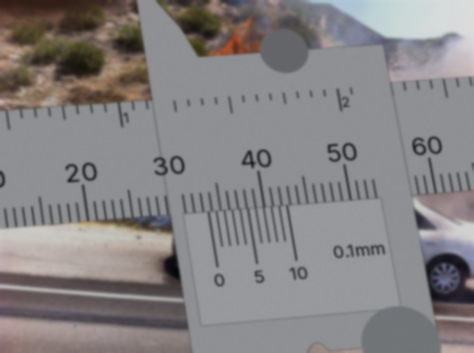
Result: 33.6 mm
